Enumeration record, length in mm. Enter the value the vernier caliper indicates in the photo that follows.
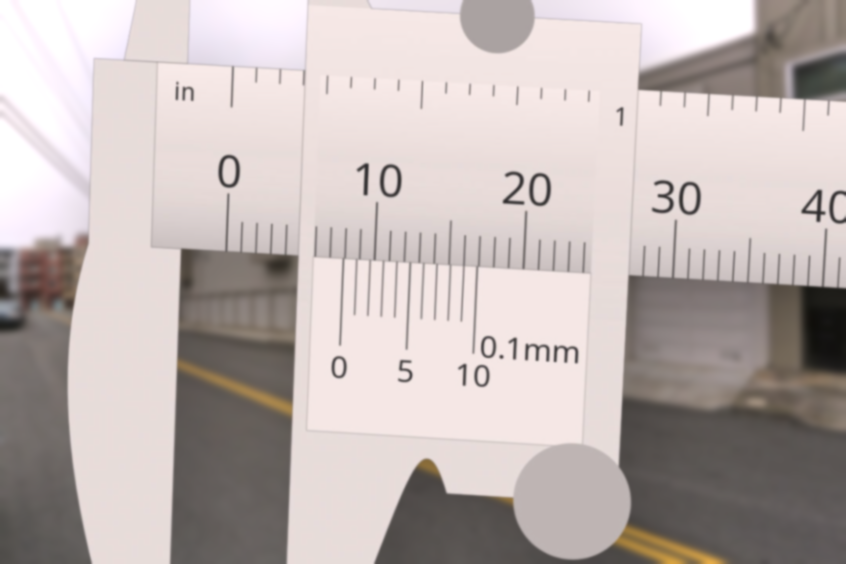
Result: 7.9 mm
